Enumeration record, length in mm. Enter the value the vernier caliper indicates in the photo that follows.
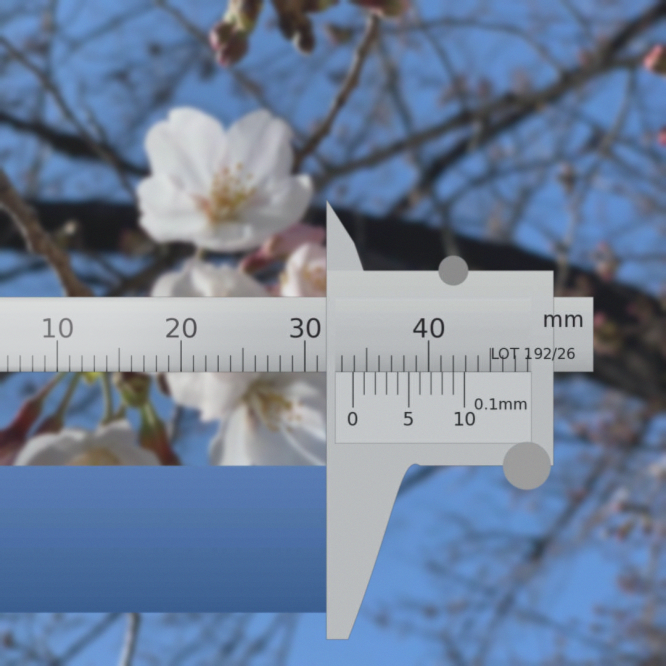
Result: 33.9 mm
